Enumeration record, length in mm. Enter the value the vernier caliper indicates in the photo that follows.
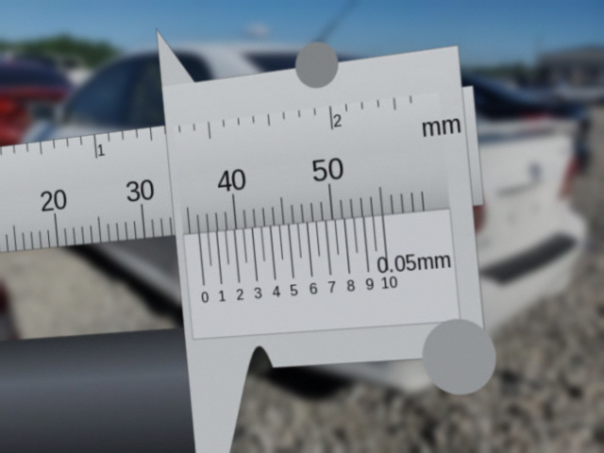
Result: 36.0 mm
